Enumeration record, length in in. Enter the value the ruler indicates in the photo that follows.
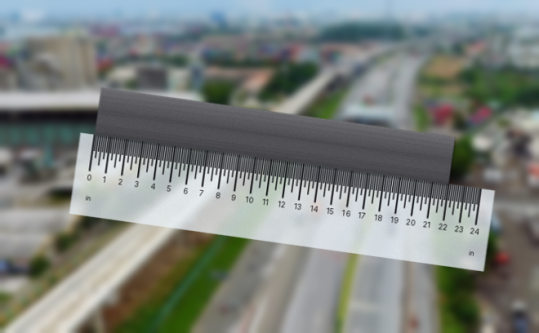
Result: 22 in
